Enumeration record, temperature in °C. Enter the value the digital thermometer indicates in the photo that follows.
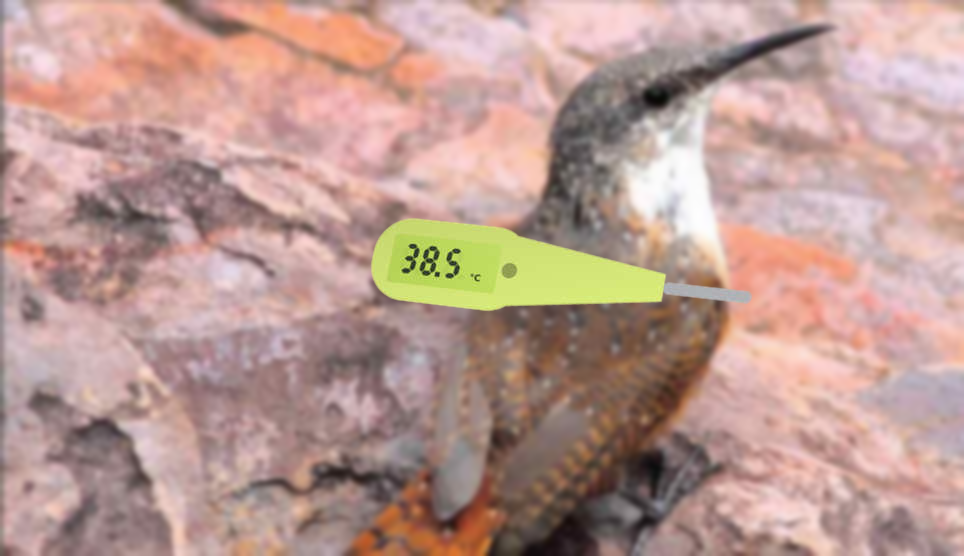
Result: 38.5 °C
